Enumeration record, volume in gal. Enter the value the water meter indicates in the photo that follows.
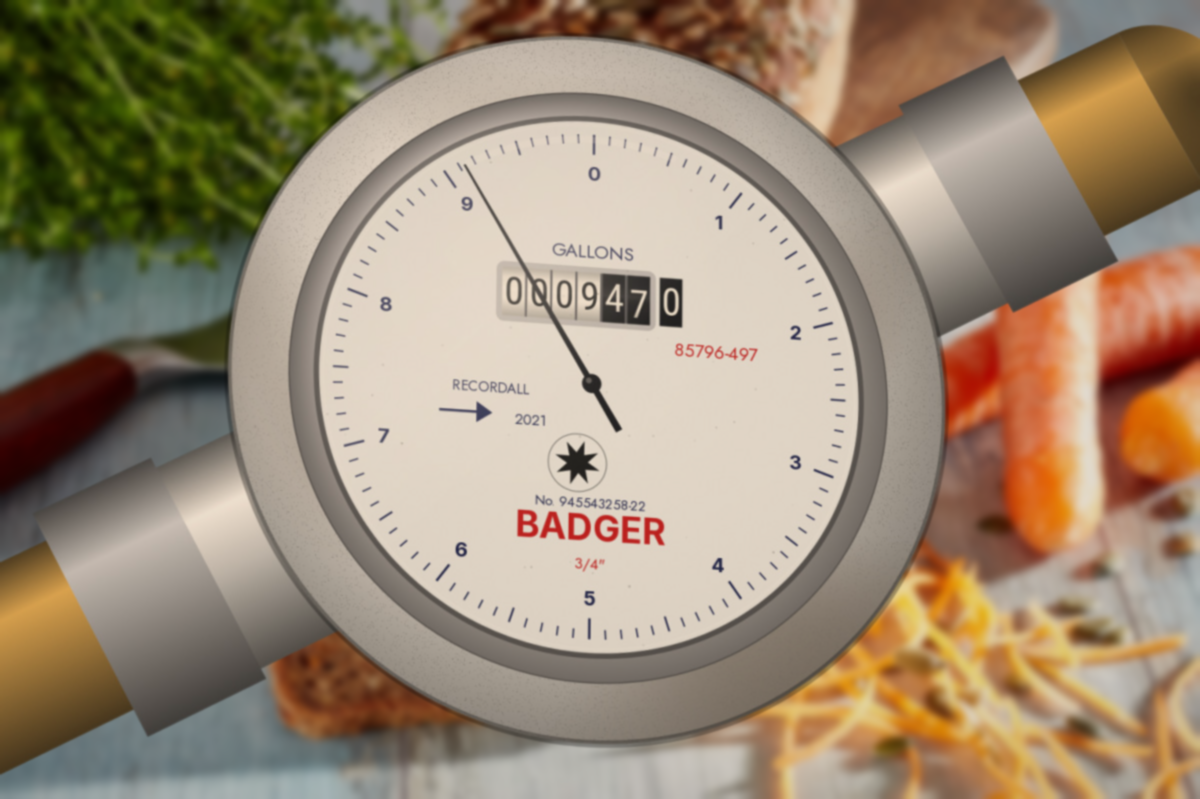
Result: 9469.1 gal
